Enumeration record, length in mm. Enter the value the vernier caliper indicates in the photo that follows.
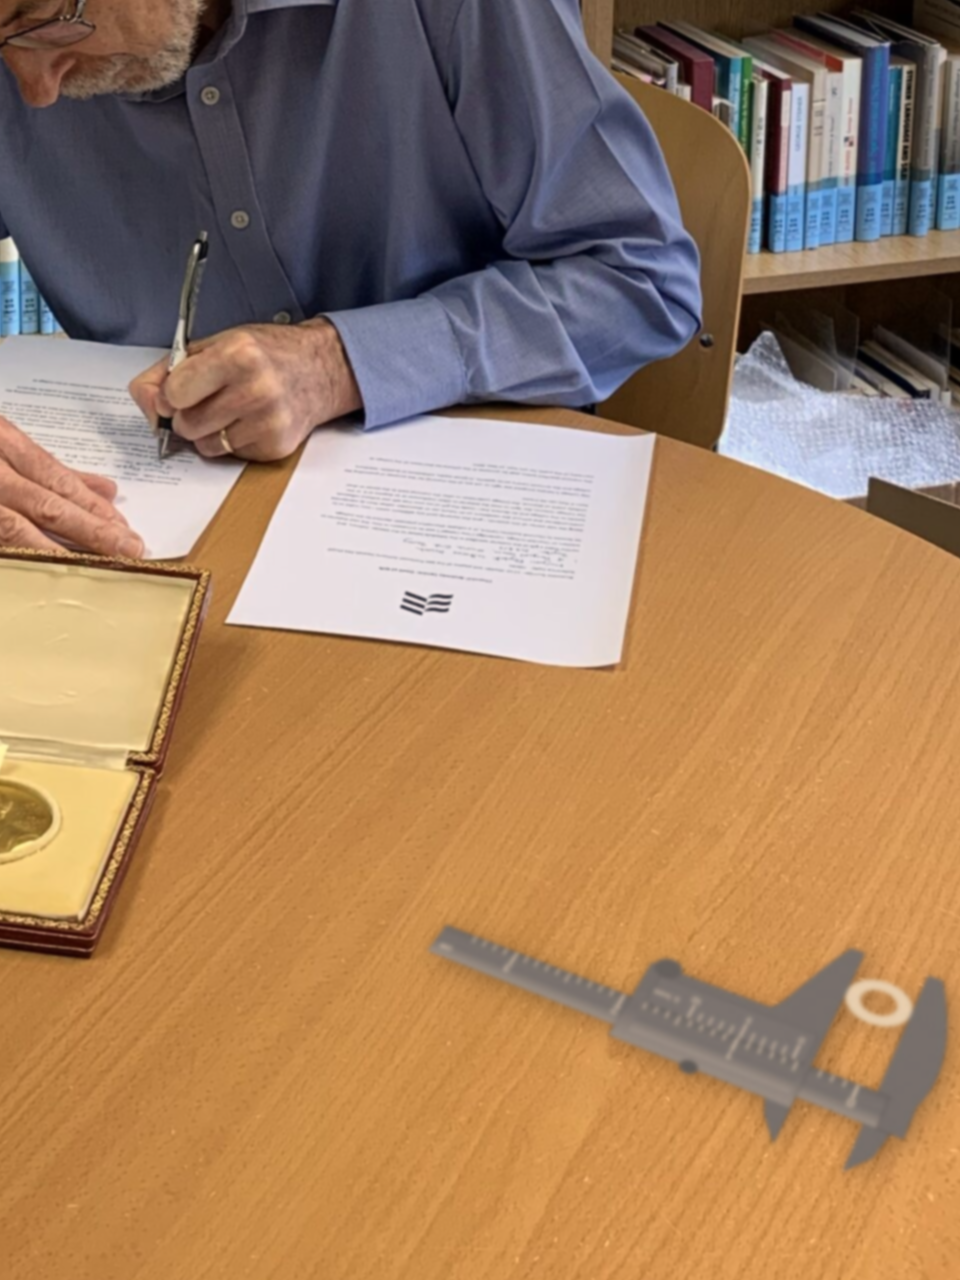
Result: 5.4 mm
